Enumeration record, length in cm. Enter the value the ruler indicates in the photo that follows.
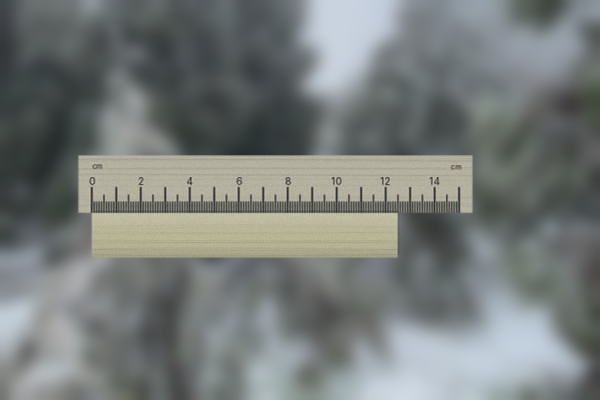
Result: 12.5 cm
